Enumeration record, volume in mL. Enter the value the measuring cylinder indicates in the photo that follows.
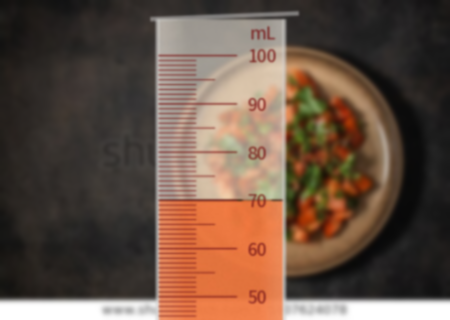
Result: 70 mL
